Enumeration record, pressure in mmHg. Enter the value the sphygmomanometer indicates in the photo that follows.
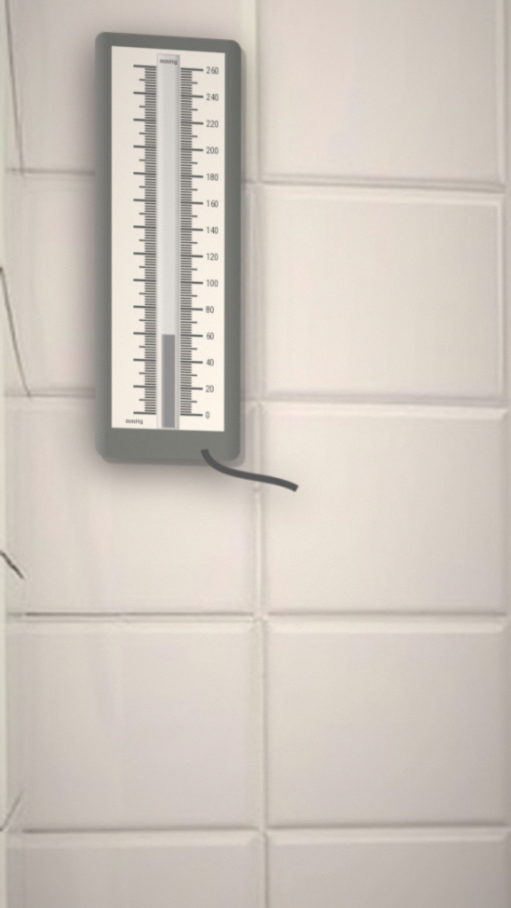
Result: 60 mmHg
